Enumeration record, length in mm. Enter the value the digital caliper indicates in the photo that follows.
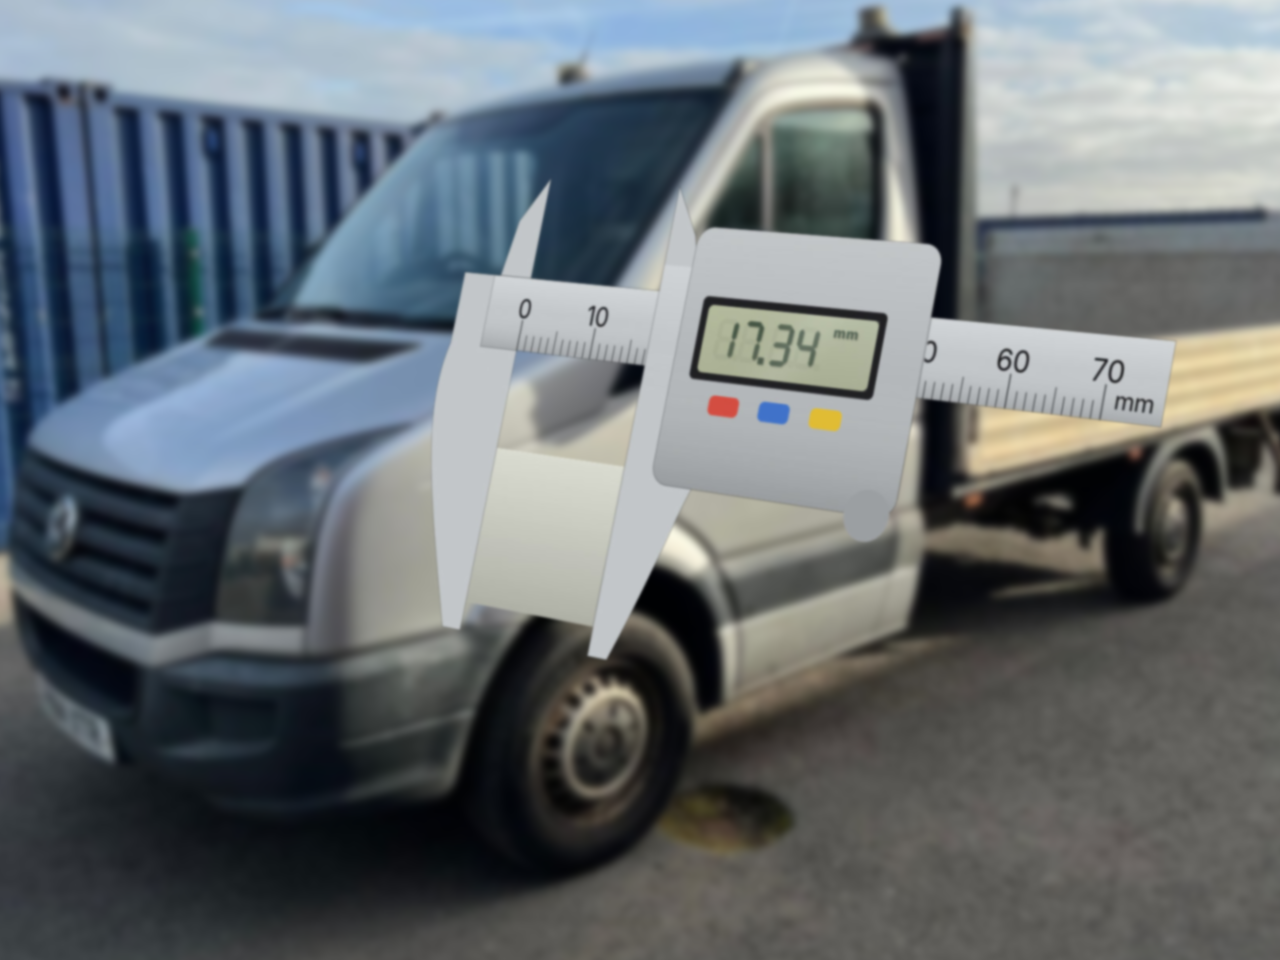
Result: 17.34 mm
